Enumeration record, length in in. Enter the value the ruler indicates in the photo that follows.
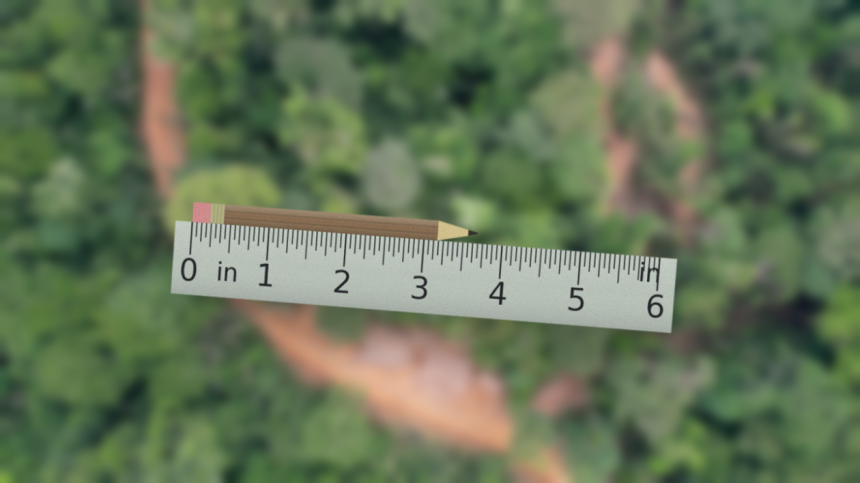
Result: 3.6875 in
